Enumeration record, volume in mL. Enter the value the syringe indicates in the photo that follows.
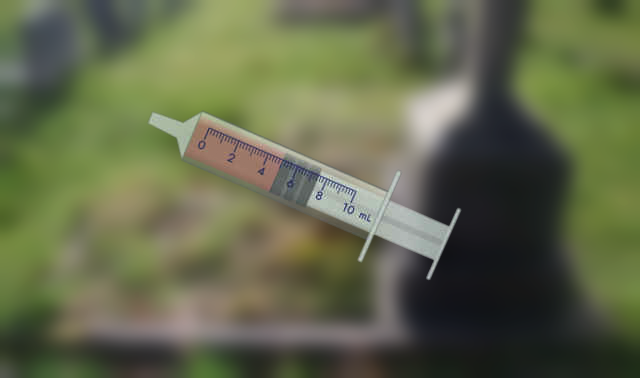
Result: 5 mL
